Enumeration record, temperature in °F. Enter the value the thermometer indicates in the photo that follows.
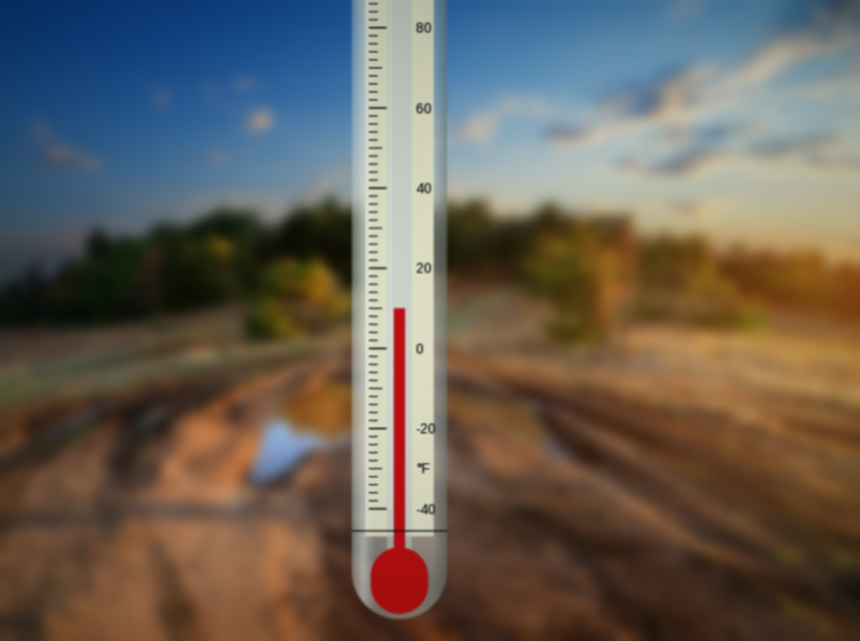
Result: 10 °F
